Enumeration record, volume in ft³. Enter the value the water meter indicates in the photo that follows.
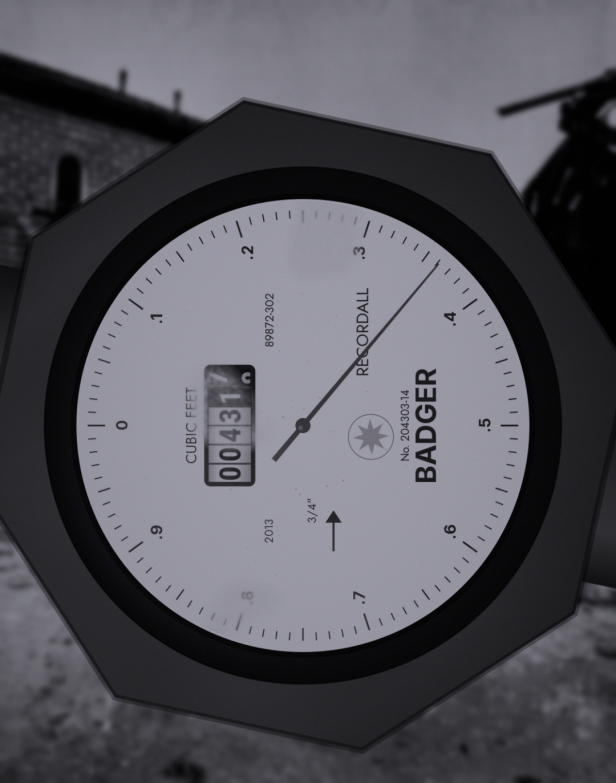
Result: 4317.36 ft³
